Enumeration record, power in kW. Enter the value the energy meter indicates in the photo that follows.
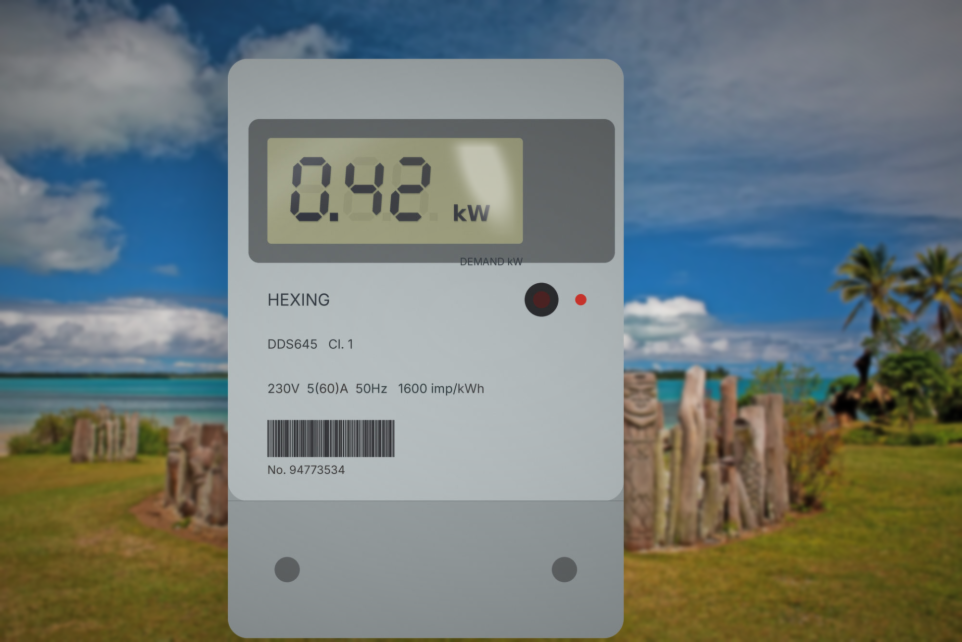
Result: 0.42 kW
